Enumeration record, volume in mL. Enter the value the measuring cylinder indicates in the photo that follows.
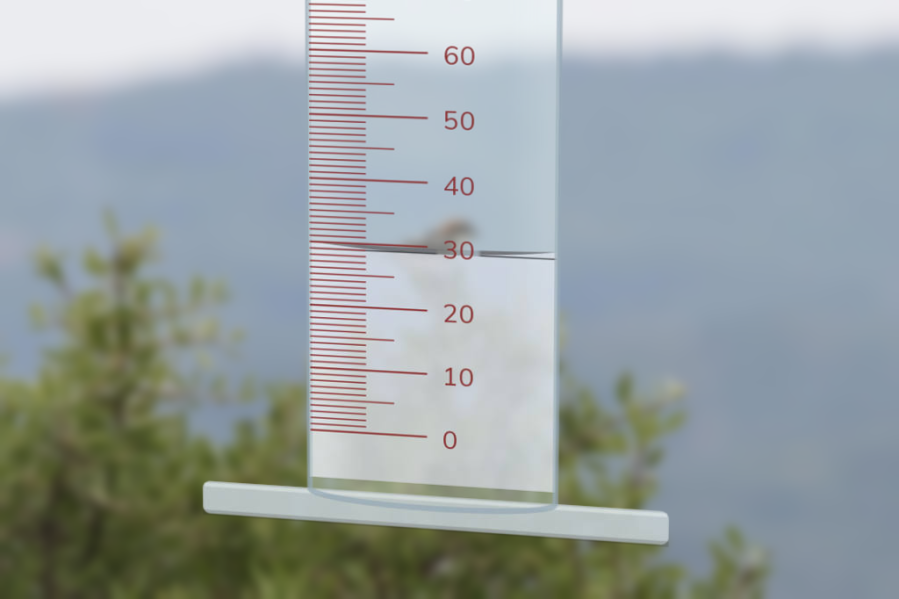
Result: 29 mL
